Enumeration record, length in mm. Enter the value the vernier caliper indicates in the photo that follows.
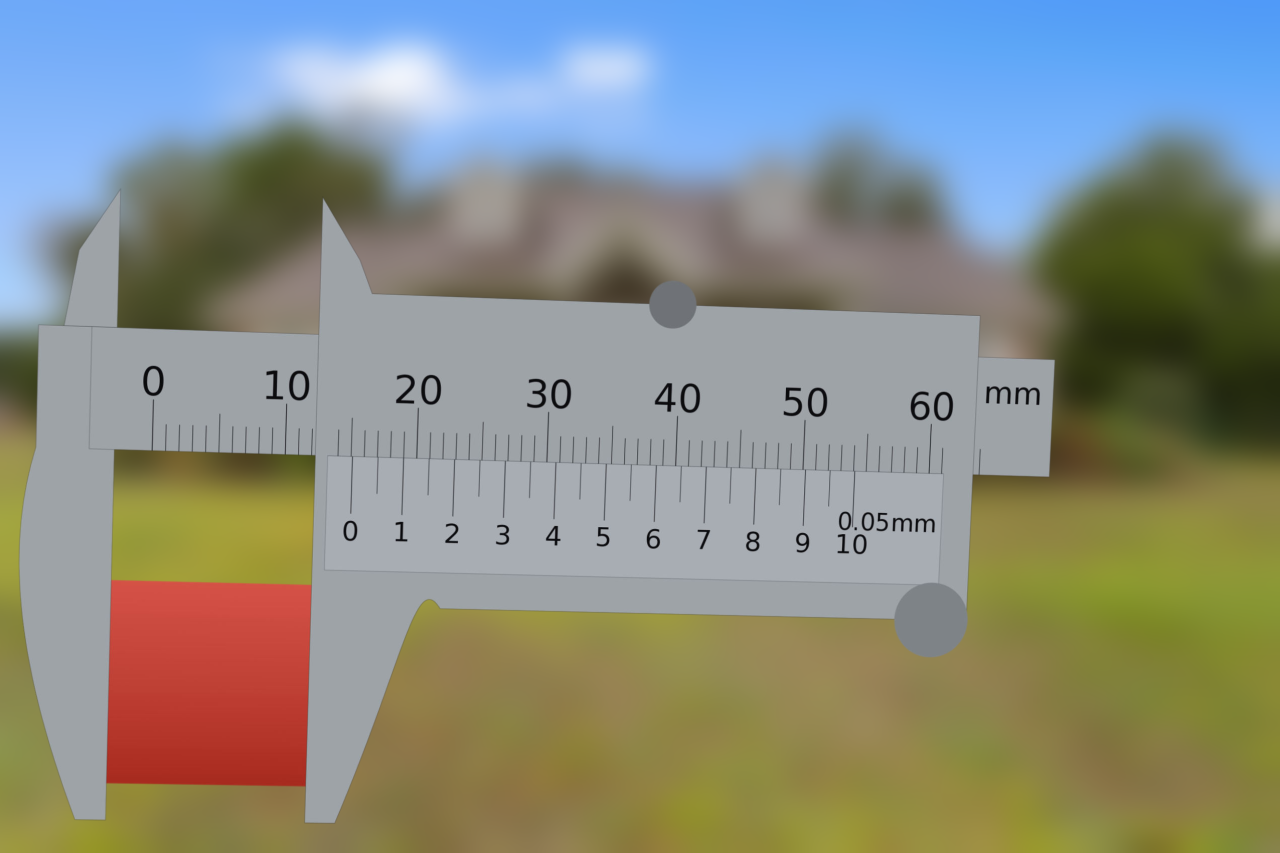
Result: 15.1 mm
